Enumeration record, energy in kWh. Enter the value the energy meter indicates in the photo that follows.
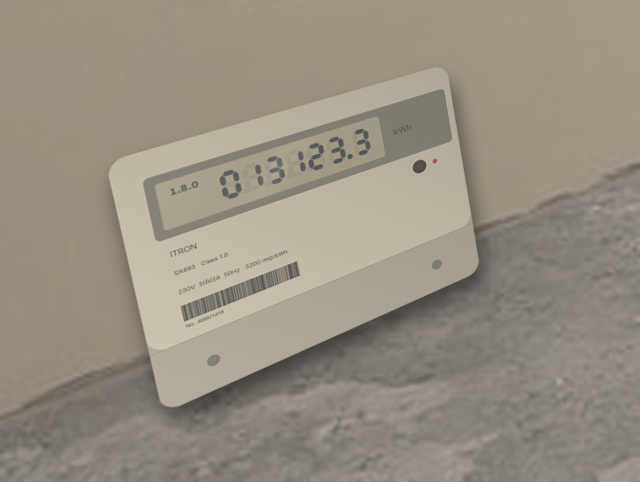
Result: 13123.3 kWh
